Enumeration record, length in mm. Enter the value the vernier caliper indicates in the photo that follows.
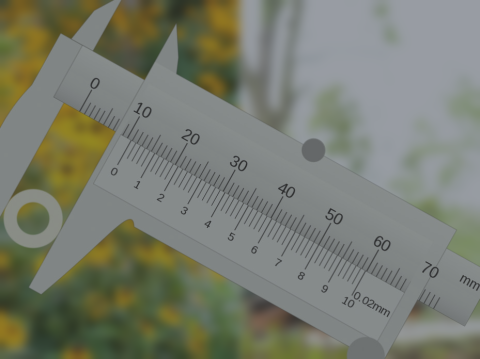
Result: 10.8 mm
